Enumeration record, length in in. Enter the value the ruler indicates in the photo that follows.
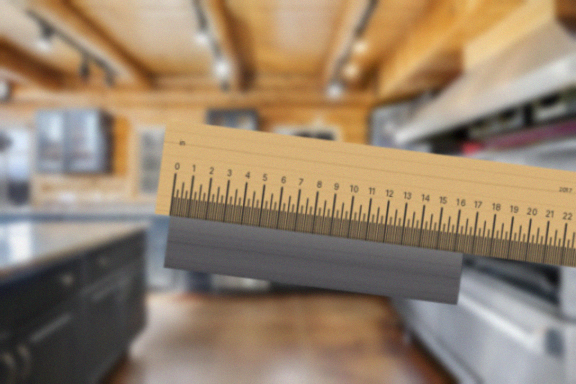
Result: 16.5 in
